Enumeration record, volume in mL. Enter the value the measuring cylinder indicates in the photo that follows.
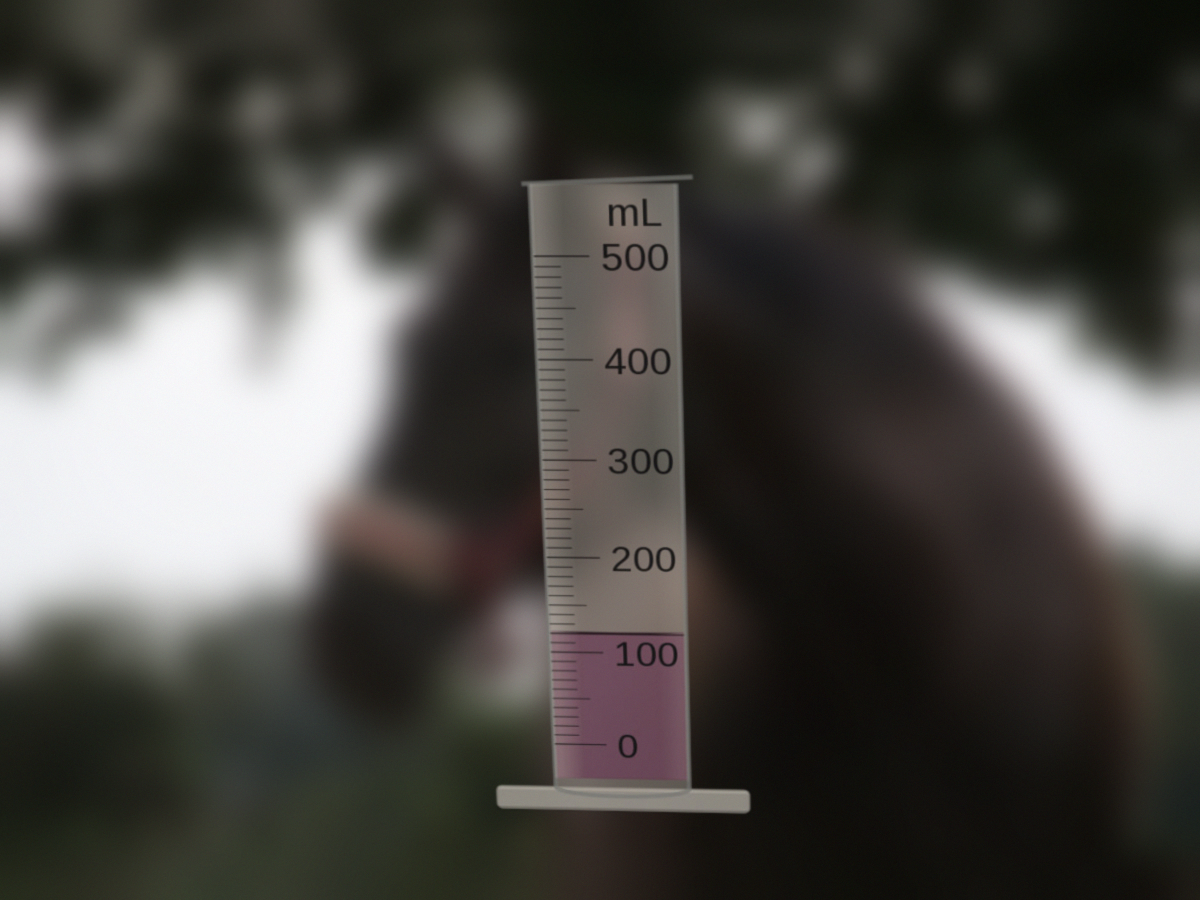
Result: 120 mL
